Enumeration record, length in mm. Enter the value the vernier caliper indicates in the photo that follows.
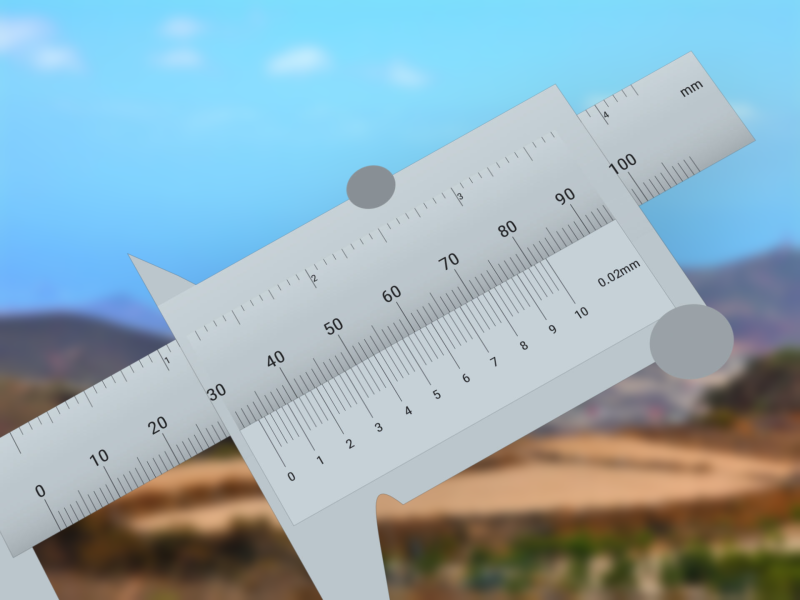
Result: 33.4 mm
